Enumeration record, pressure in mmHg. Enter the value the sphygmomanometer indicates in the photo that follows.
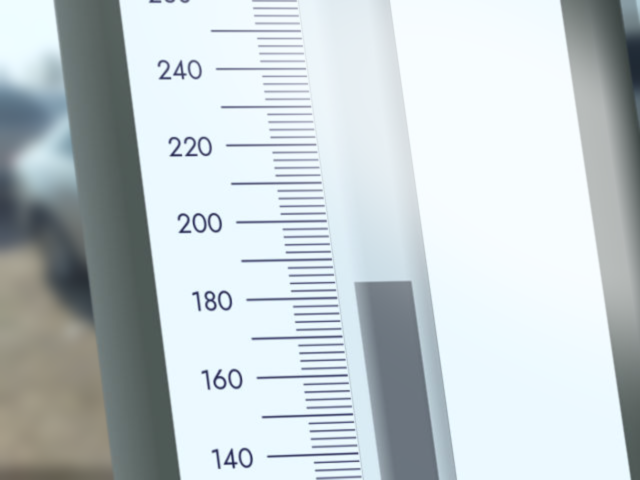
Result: 184 mmHg
